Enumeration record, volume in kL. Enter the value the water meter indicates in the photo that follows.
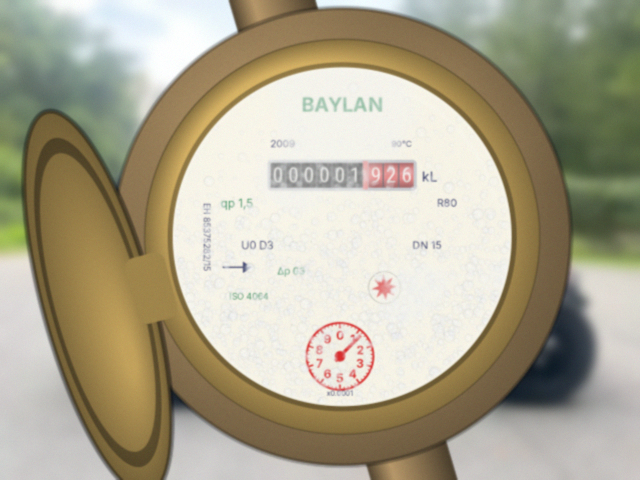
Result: 1.9261 kL
